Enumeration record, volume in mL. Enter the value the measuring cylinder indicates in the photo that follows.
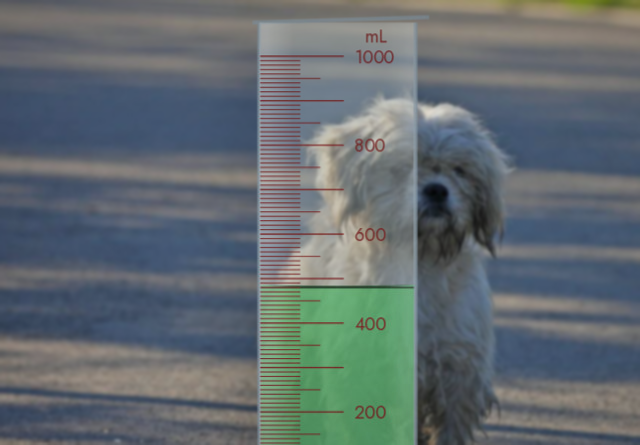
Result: 480 mL
